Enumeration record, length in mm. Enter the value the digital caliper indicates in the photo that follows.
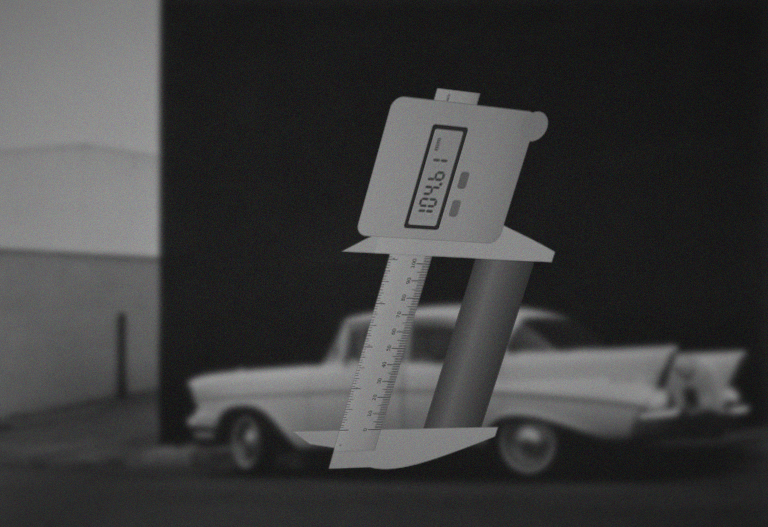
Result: 104.61 mm
